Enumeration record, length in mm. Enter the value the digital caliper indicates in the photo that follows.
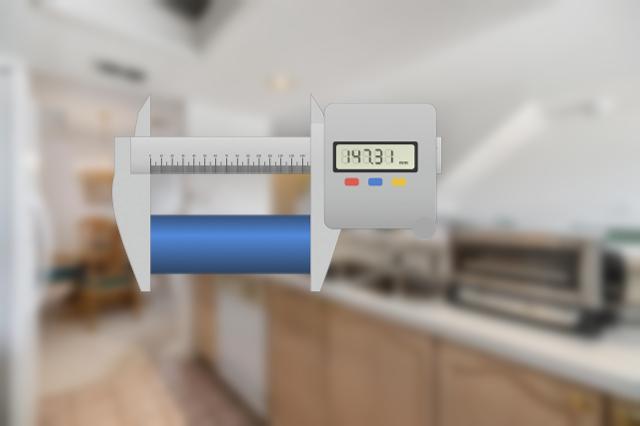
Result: 147.31 mm
